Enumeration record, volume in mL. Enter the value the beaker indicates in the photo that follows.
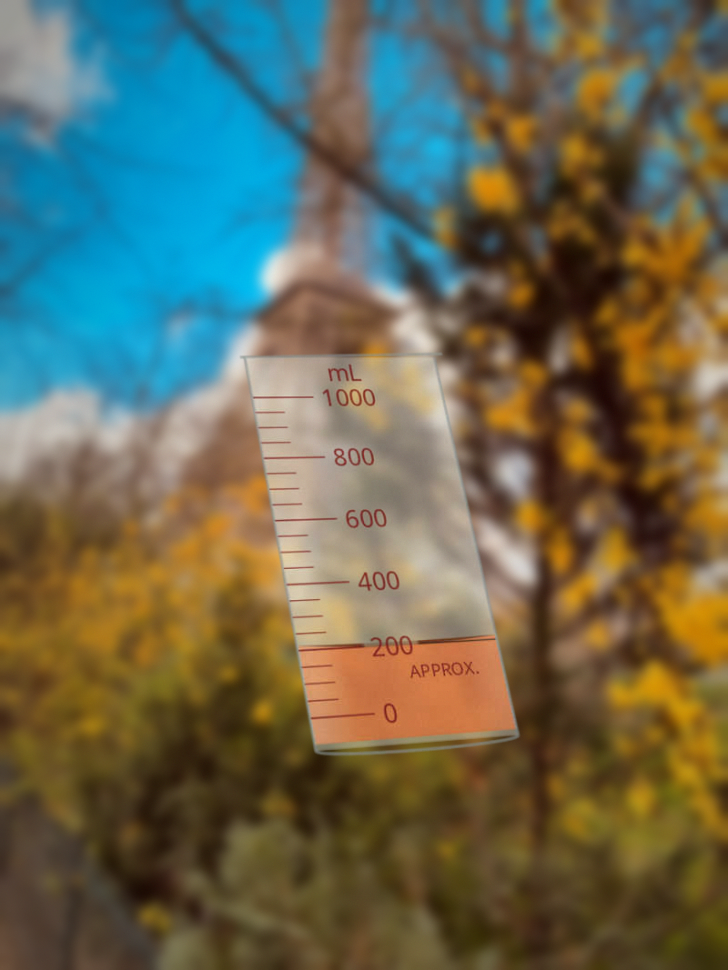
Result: 200 mL
